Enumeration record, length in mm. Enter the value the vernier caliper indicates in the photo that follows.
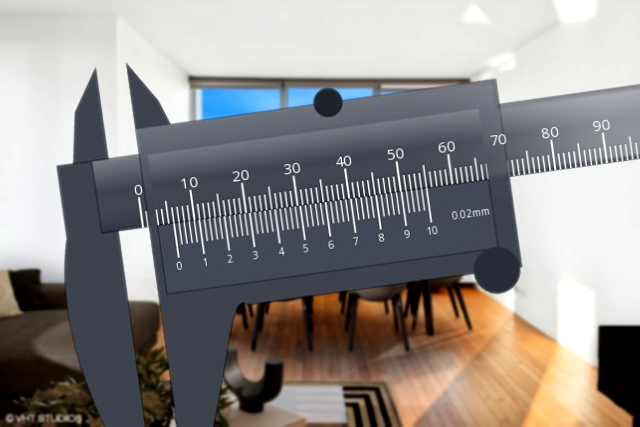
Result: 6.0 mm
